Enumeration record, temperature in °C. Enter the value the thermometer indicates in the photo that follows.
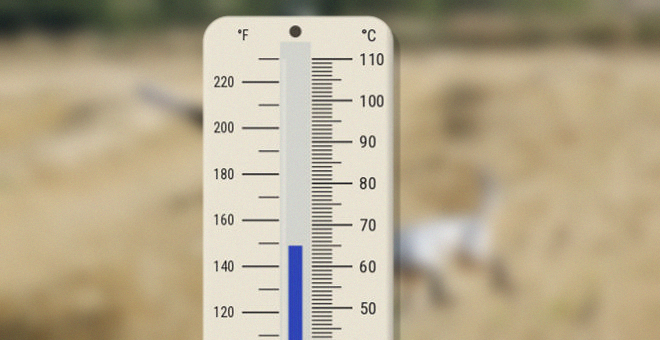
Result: 65 °C
